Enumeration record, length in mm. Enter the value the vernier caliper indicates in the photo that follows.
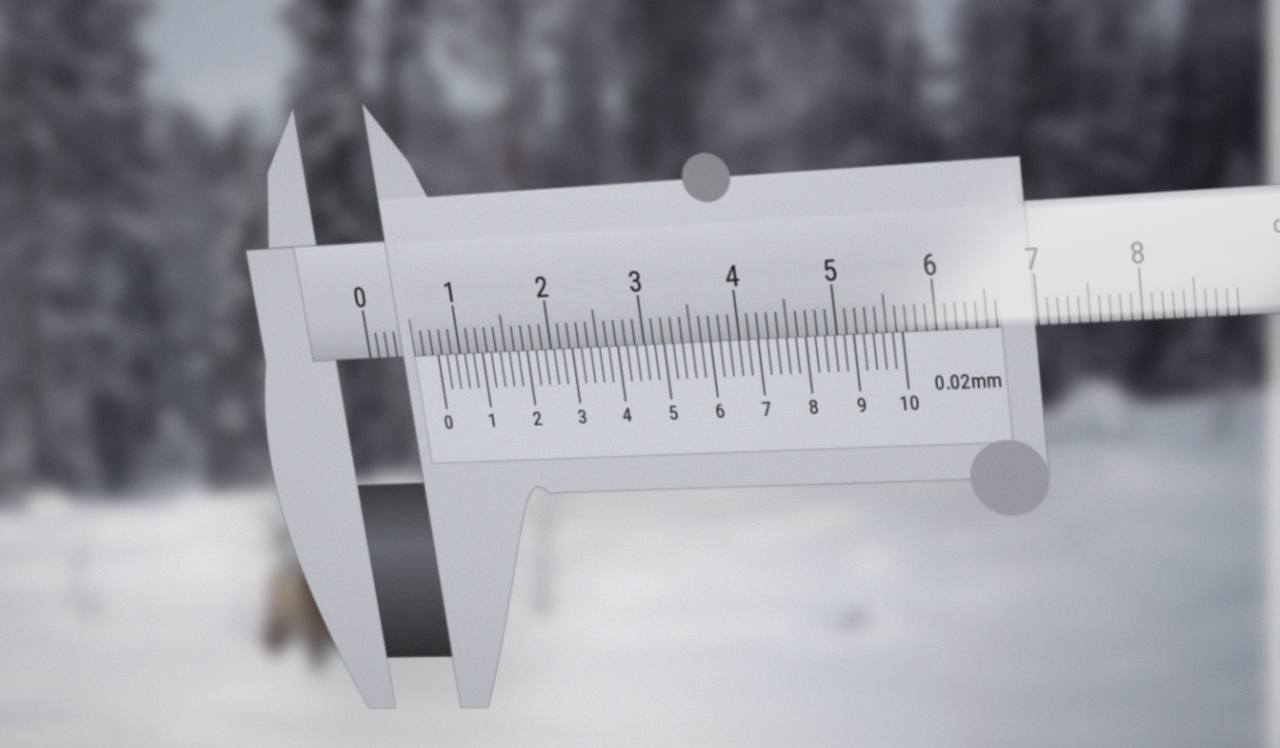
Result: 7.6 mm
